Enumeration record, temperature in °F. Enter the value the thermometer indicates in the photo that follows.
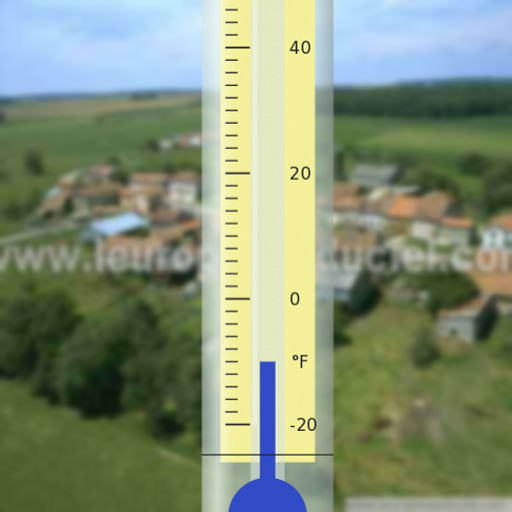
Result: -10 °F
